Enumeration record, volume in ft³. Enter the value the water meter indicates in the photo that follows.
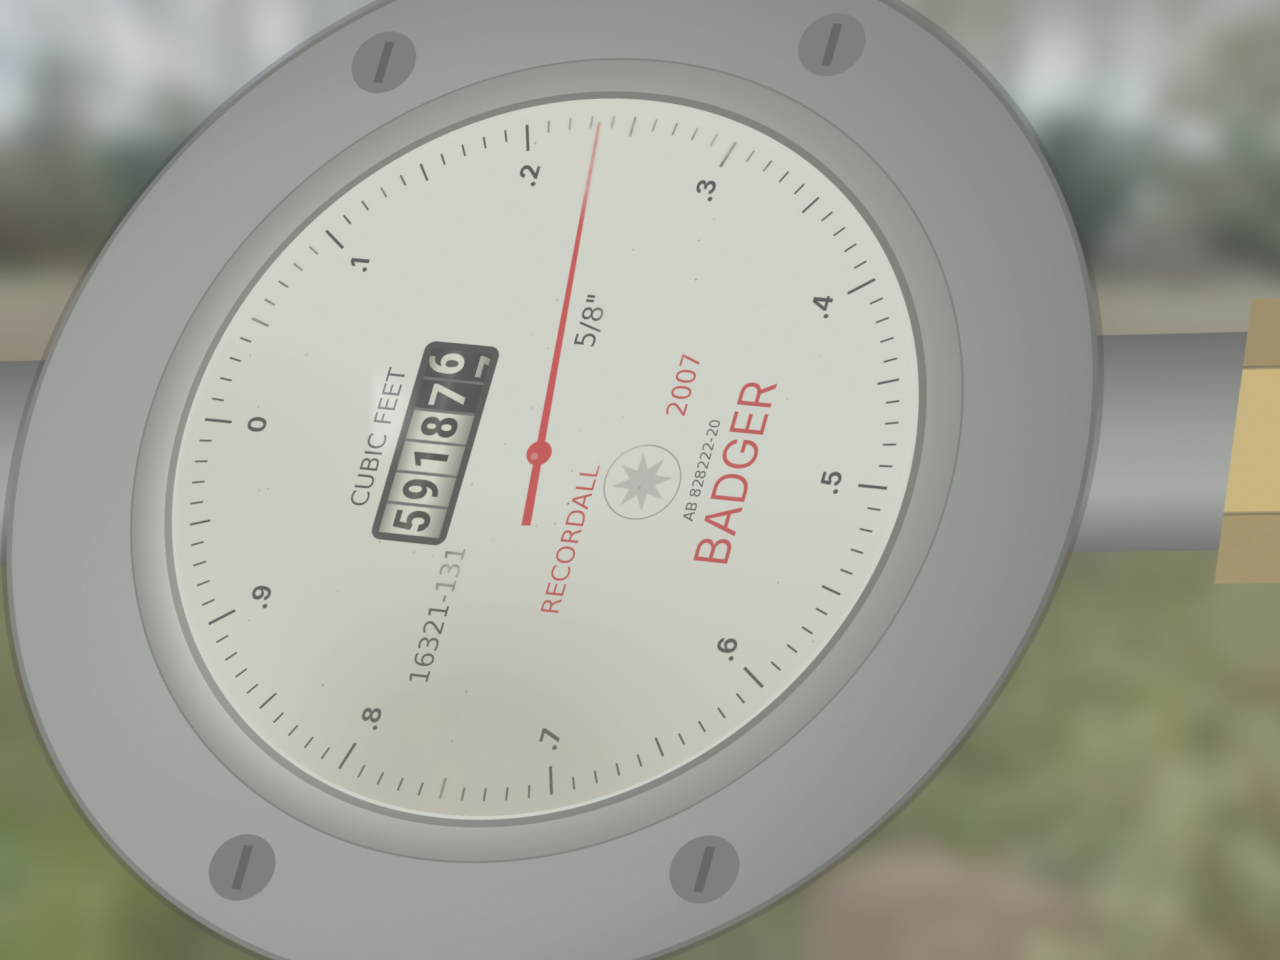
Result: 591876.23 ft³
